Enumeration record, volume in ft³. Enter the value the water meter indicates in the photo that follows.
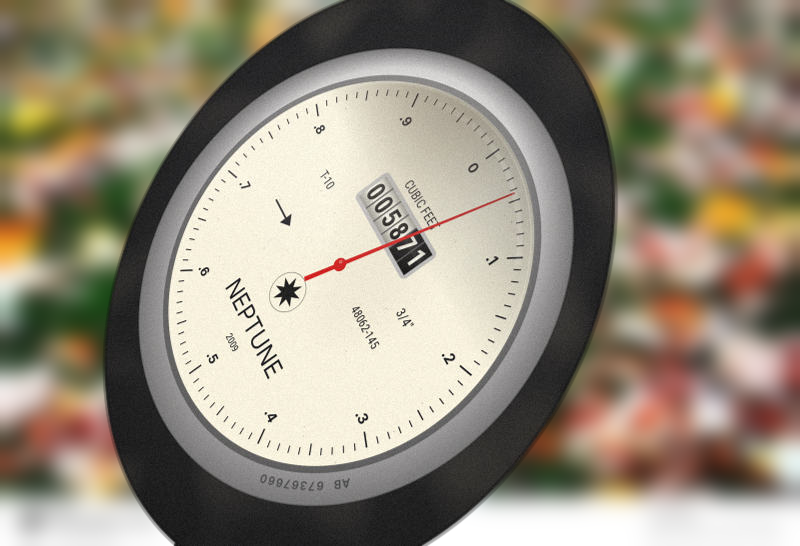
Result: 5871.04 ft³
